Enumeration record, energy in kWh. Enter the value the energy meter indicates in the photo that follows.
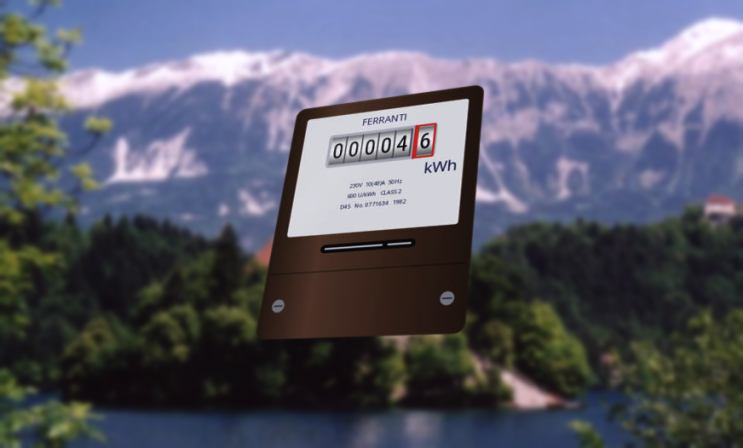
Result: 4.6 kWh
